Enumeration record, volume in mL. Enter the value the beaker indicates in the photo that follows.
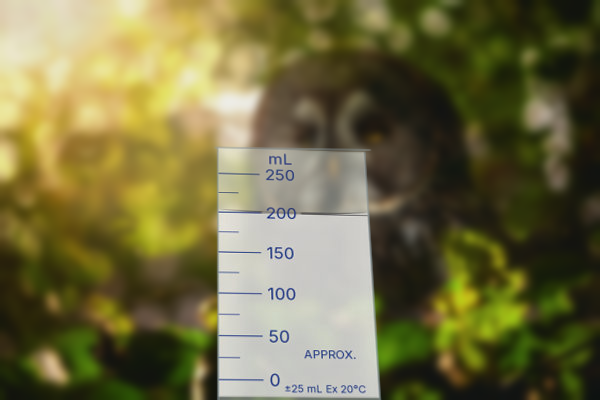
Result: 200 mL
